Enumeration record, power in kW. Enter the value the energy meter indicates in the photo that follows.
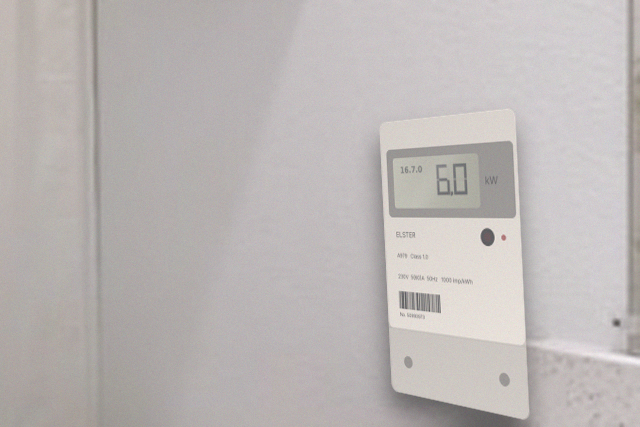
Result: 6.0 kW
